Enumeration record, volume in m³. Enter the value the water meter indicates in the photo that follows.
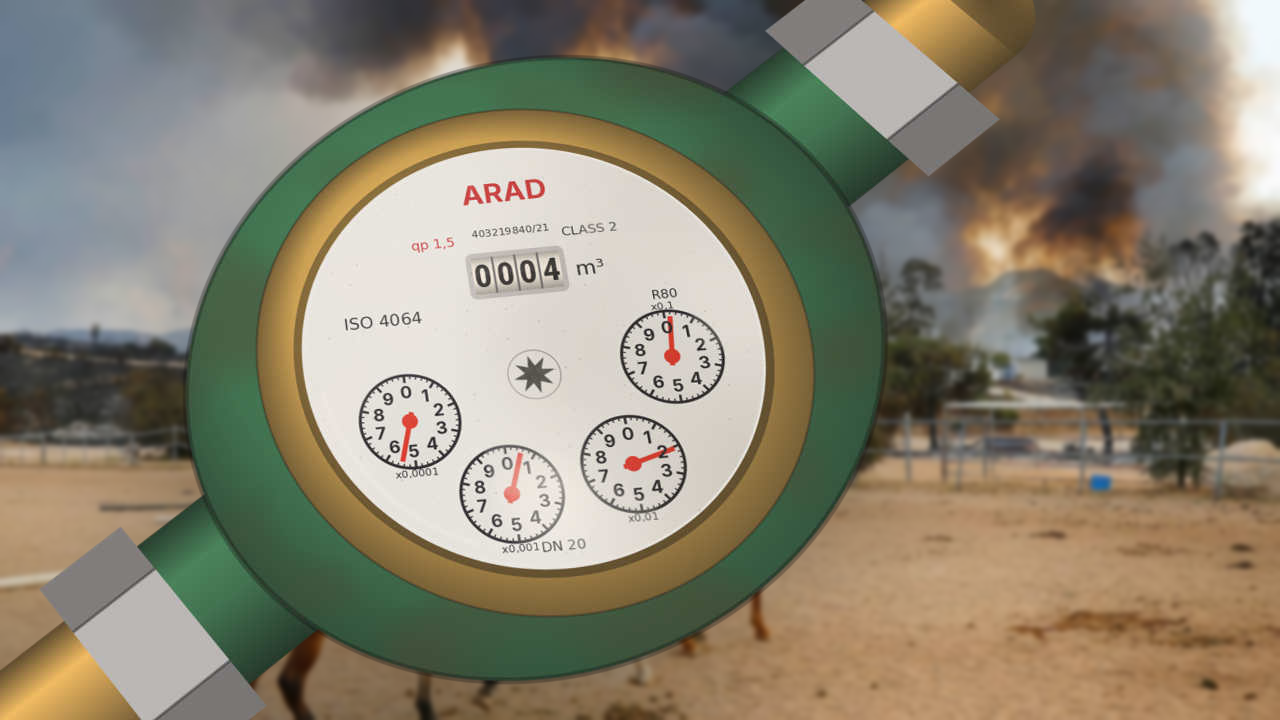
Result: 4.0205 m³
